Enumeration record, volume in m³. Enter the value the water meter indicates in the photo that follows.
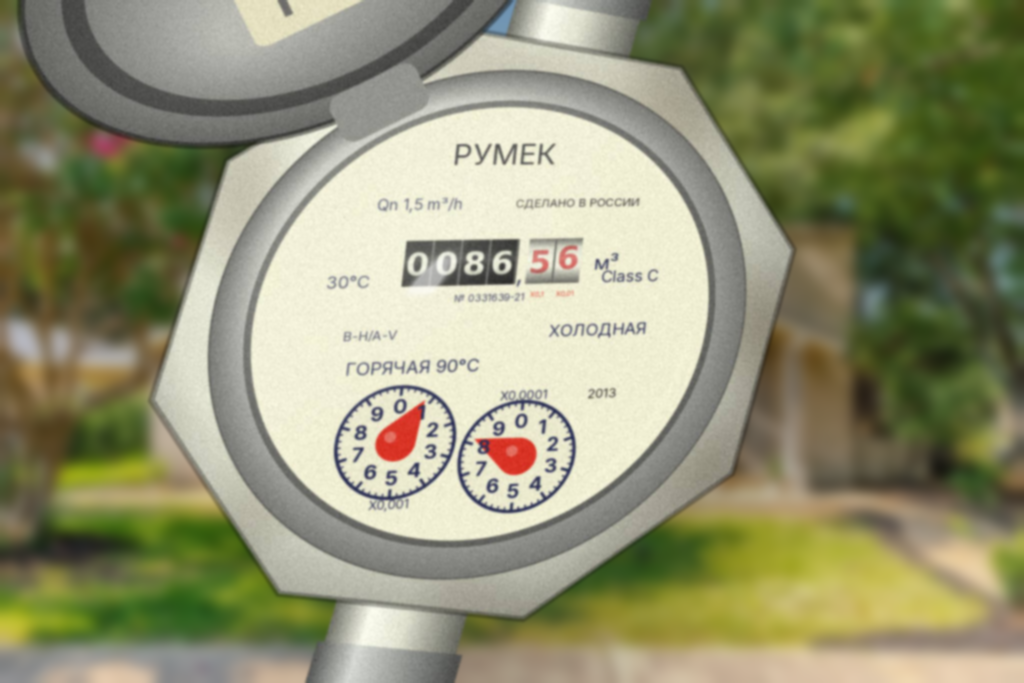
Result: 86.5608 m³
